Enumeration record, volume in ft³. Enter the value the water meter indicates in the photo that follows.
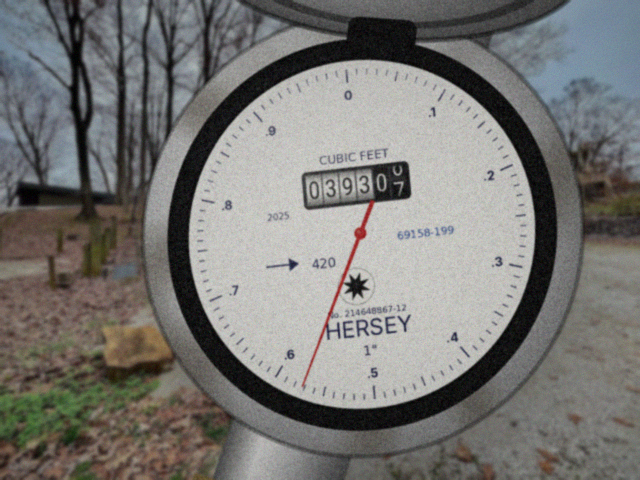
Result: 39306.57 ft³
